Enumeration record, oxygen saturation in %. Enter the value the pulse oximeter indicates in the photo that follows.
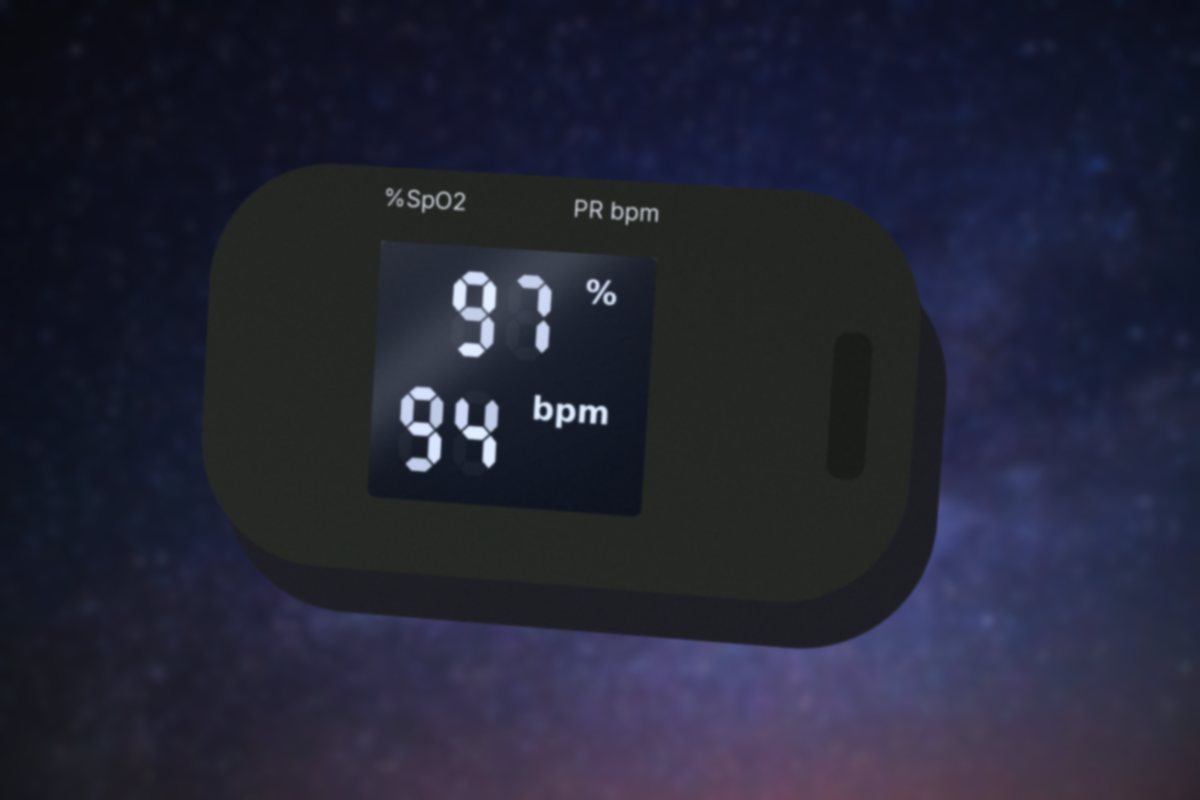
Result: 97 %
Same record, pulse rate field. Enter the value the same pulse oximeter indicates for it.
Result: 94 bpm
